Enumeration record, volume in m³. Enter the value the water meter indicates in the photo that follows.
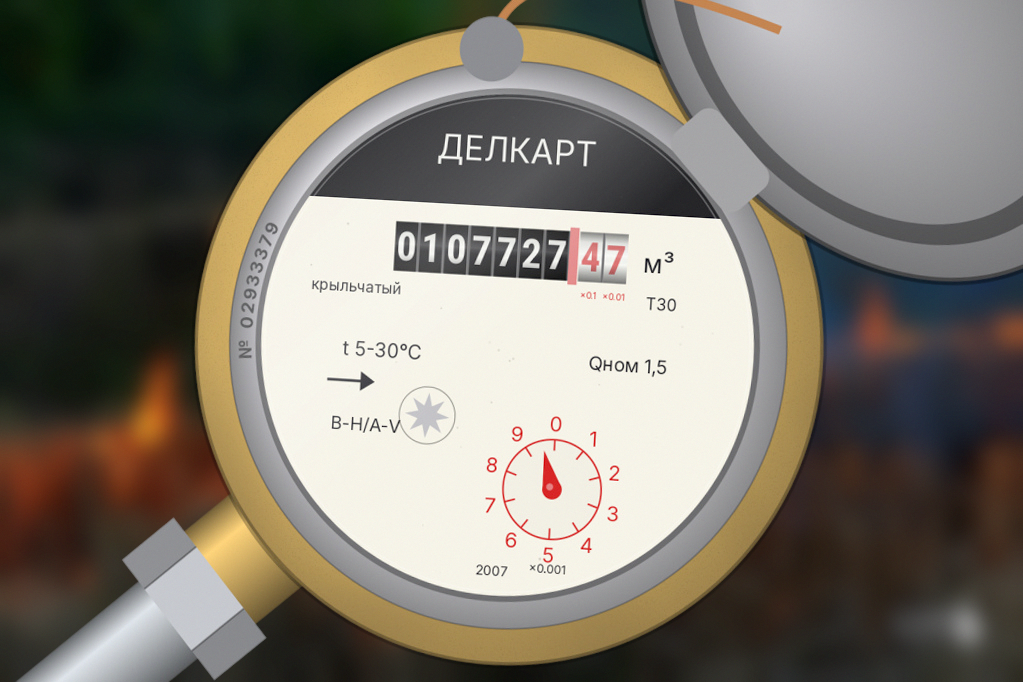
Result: 107727.469 m³
